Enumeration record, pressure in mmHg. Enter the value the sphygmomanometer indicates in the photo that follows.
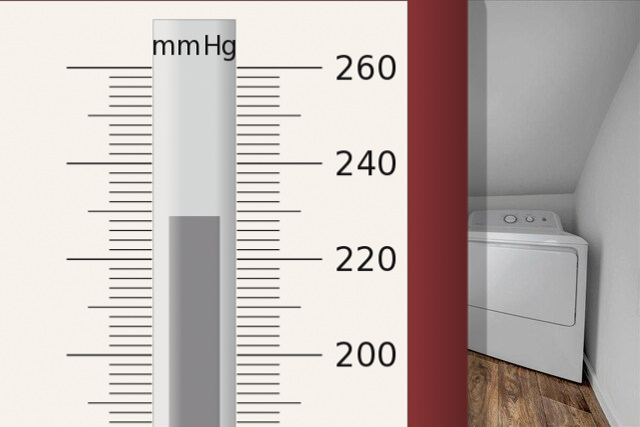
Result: 229 mmHg
